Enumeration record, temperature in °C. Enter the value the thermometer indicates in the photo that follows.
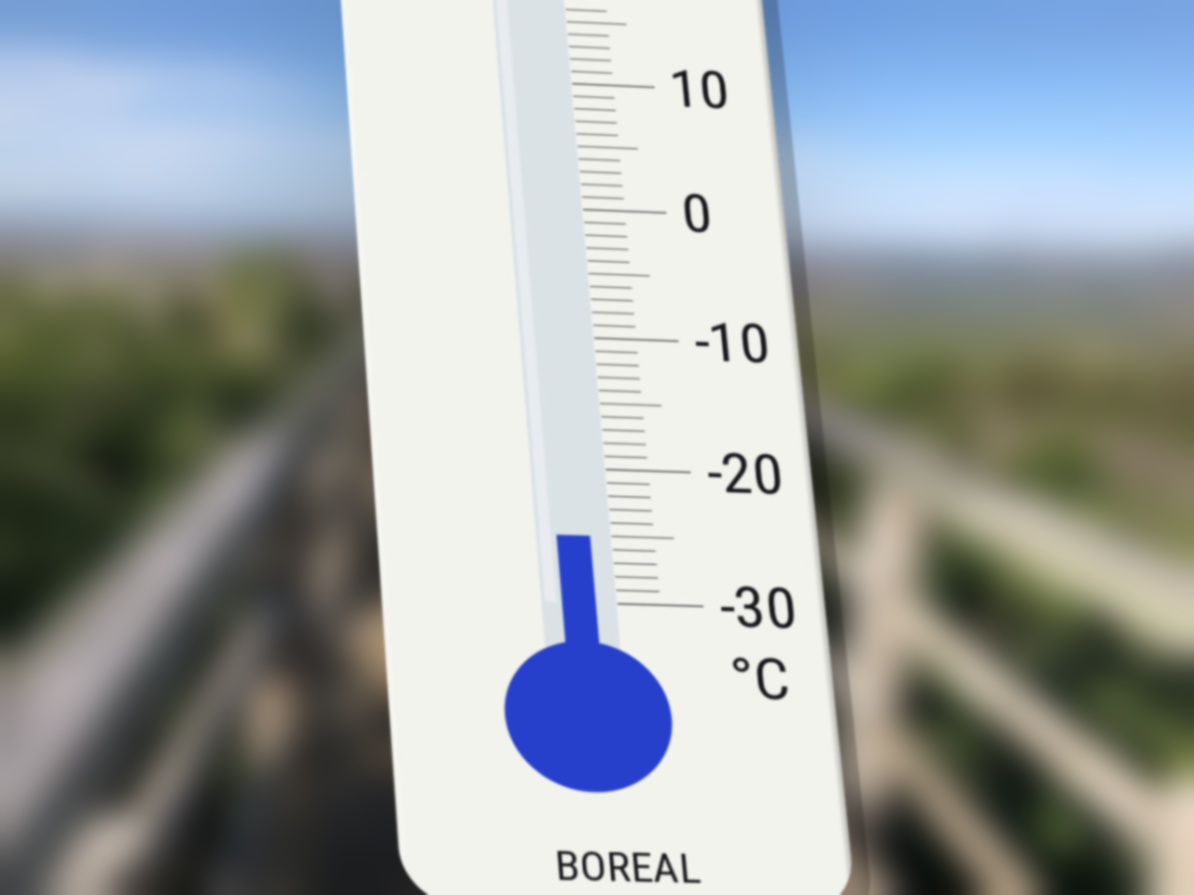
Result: -25 °C
